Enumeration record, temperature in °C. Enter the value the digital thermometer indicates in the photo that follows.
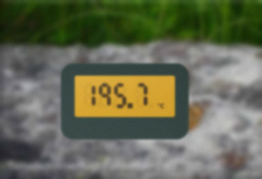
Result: 195.7 °C
